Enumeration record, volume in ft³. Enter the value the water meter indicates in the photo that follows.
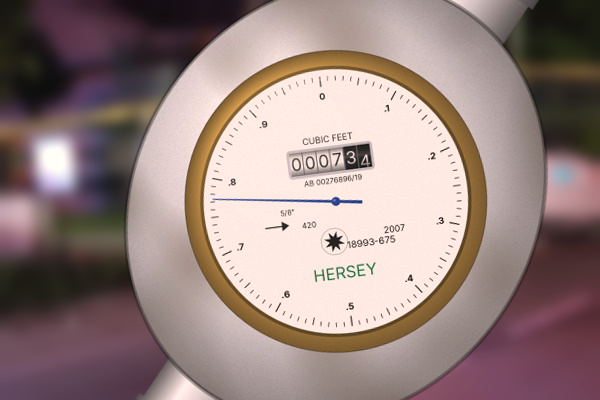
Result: 733.77 ft³
